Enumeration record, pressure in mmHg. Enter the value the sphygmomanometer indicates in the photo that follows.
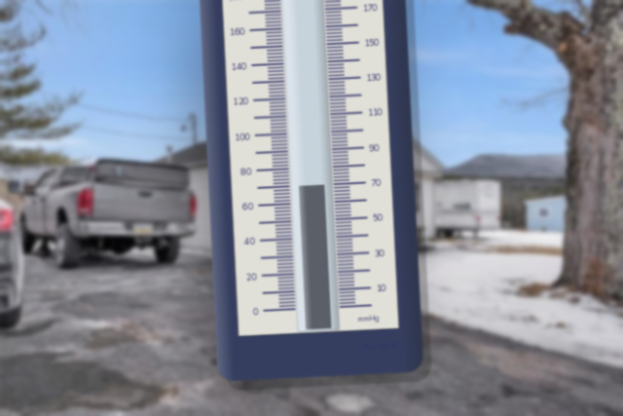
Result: 70 mmHg
